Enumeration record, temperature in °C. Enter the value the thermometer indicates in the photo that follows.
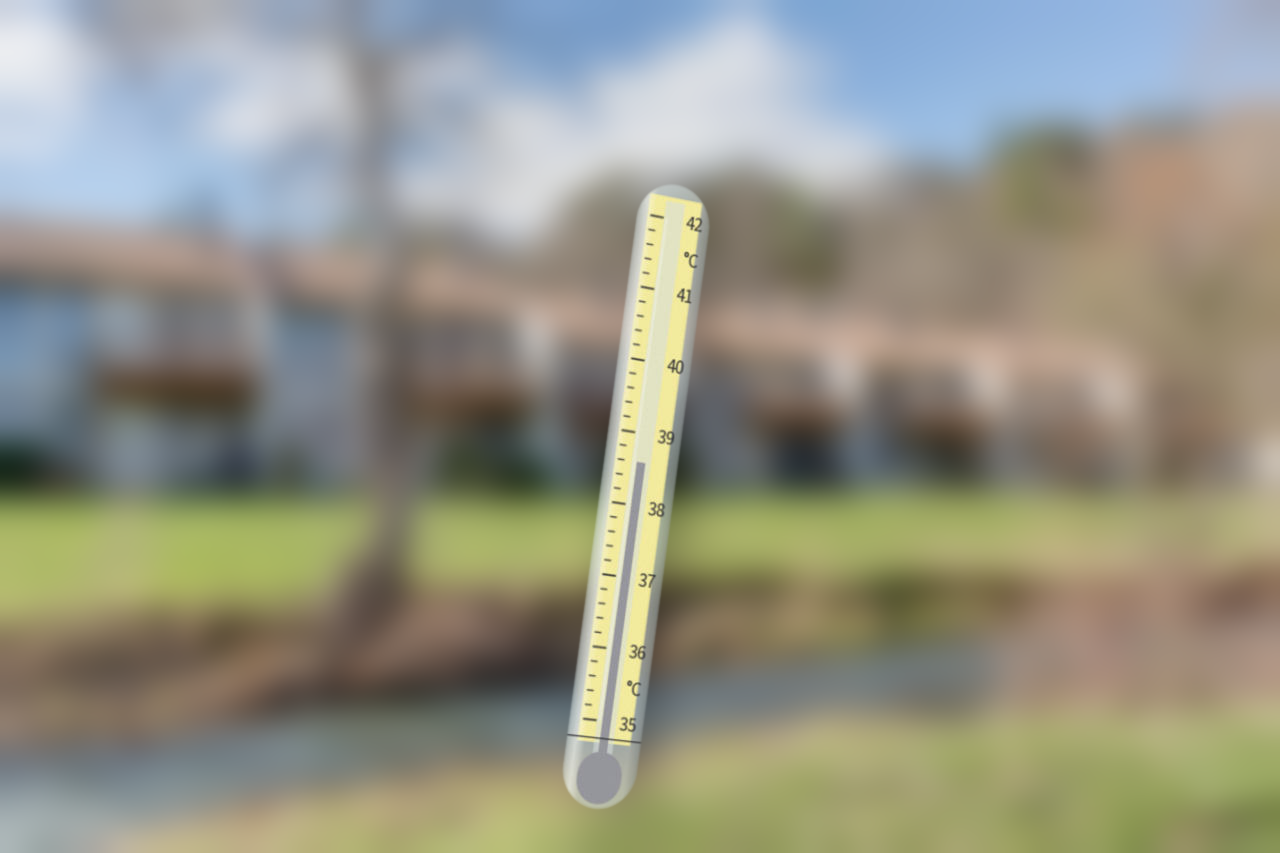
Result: 38.6 °C
